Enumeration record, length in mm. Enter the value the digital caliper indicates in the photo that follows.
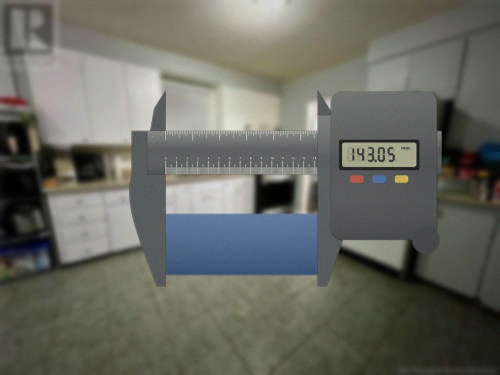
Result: 143.05 mm
